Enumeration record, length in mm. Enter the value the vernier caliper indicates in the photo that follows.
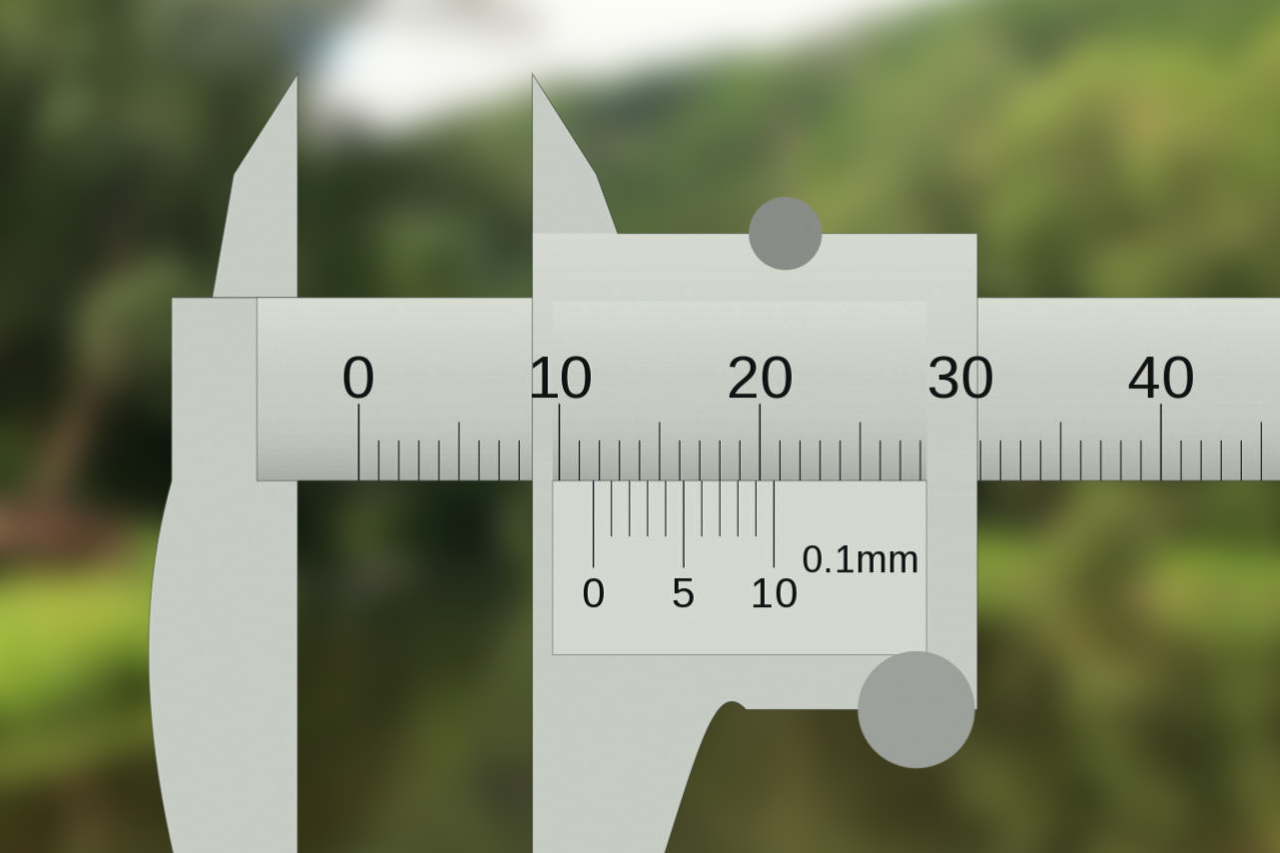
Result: 11.7 mm
